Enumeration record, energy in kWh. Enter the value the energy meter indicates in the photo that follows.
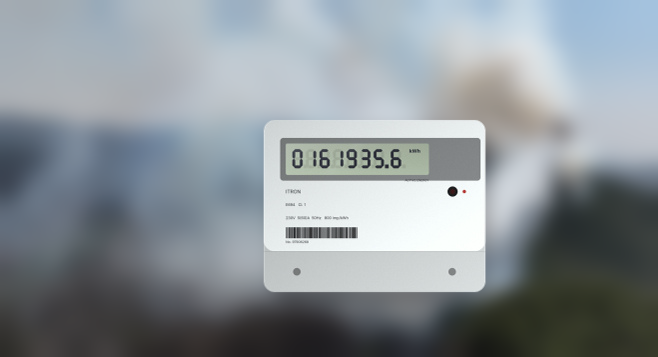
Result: 161935.6 kWh
